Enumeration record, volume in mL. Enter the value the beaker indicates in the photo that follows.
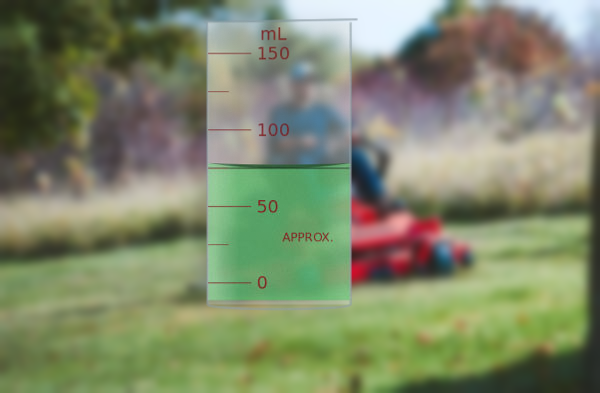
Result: 75 mL
